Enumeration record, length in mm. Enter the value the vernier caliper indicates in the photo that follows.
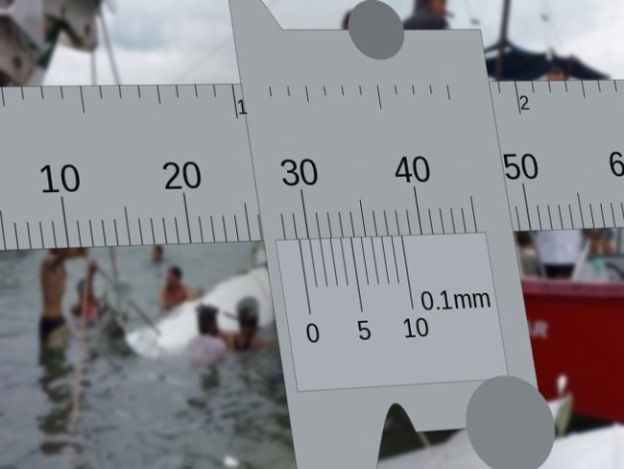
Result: 29.2 mm
